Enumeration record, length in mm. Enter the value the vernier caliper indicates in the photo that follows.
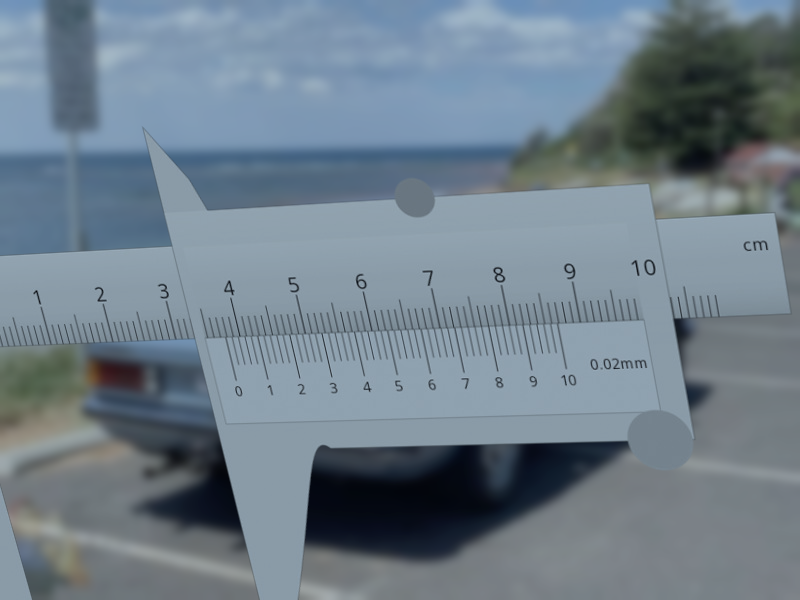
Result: 37.8 mm
